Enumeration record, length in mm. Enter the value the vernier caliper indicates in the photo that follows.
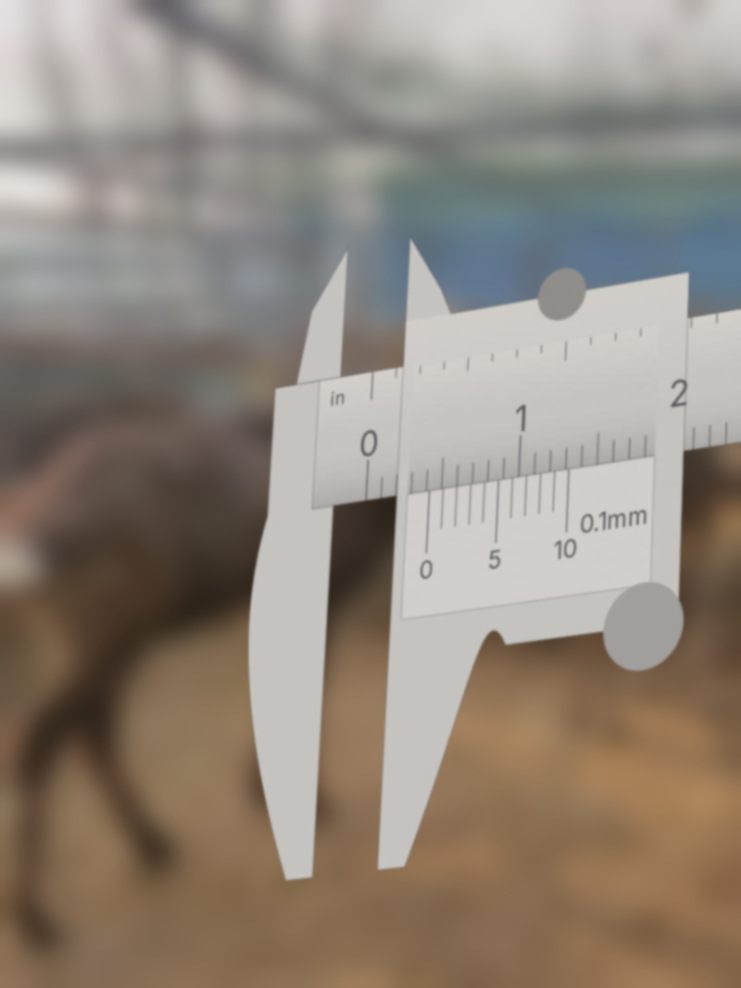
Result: 4.2 mm
